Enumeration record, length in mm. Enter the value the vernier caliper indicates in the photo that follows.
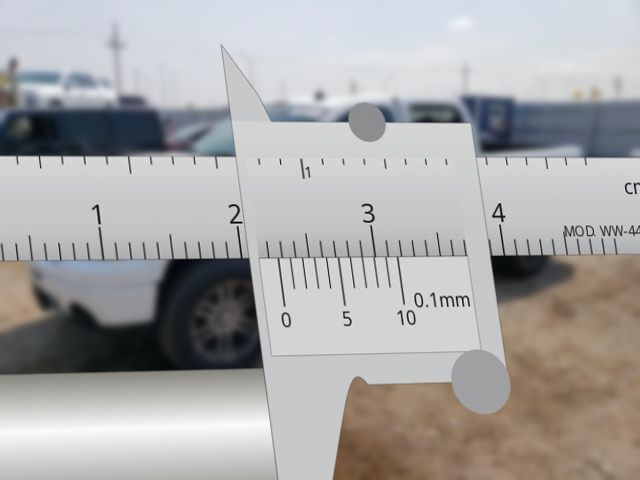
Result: 22.7 mm
